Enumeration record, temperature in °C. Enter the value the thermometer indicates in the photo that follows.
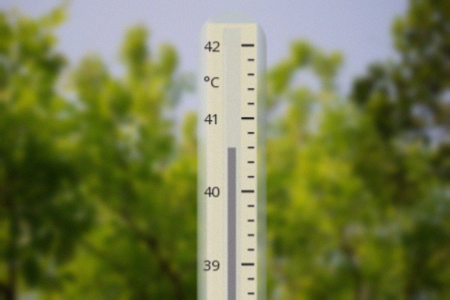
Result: 40.6 °C
